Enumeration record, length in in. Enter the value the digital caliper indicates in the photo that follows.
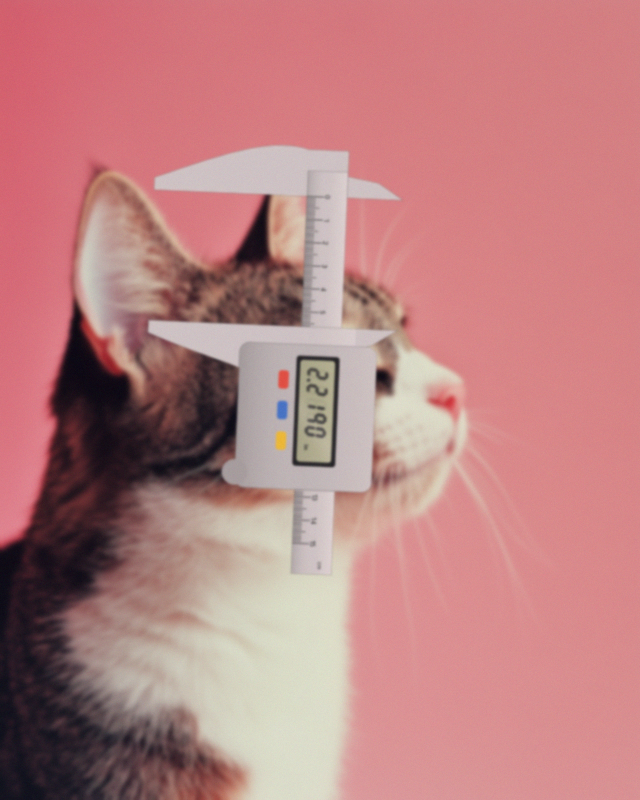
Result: 2.2190 in
